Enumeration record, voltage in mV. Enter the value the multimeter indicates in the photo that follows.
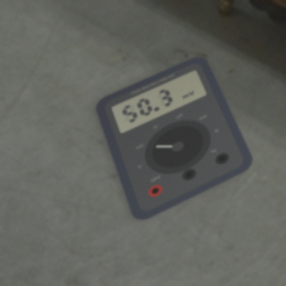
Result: 50.3 mV
